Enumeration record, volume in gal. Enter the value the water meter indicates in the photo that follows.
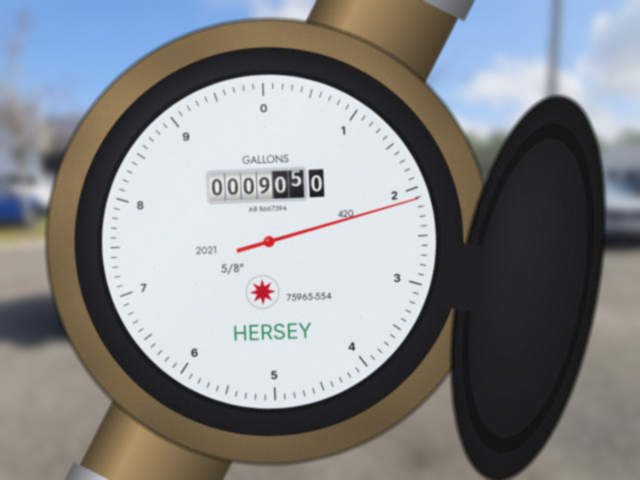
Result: 9052.1 gal
